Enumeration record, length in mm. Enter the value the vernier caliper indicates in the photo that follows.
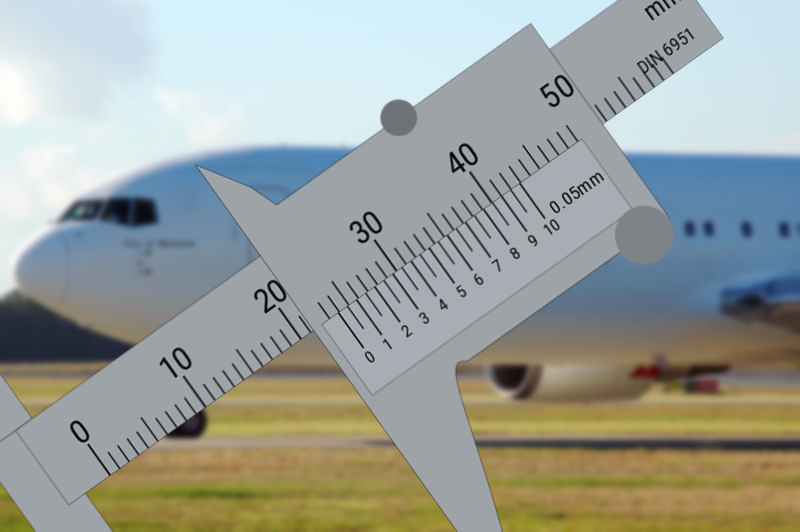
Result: 23.9 mm
